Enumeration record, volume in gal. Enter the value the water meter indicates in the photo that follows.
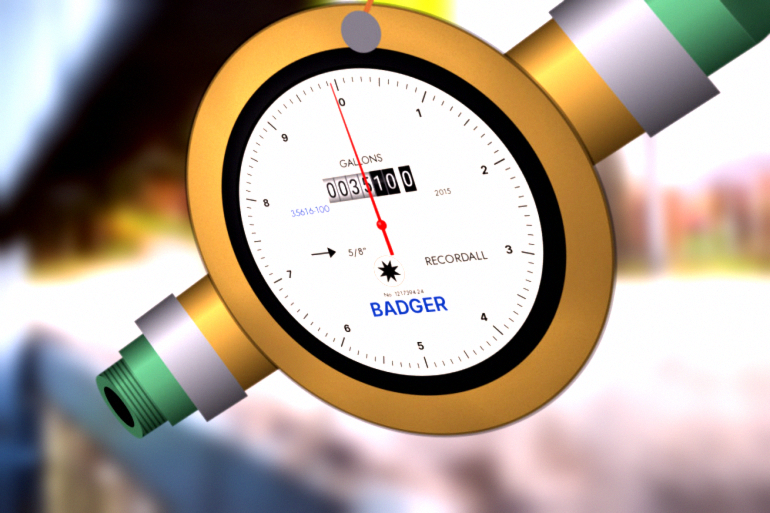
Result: 35099.9 gal
